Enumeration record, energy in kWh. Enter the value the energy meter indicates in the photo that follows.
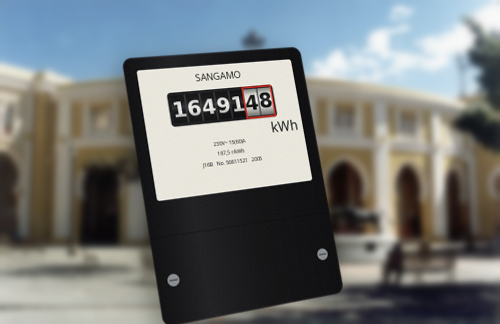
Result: 16491.48 kWh
